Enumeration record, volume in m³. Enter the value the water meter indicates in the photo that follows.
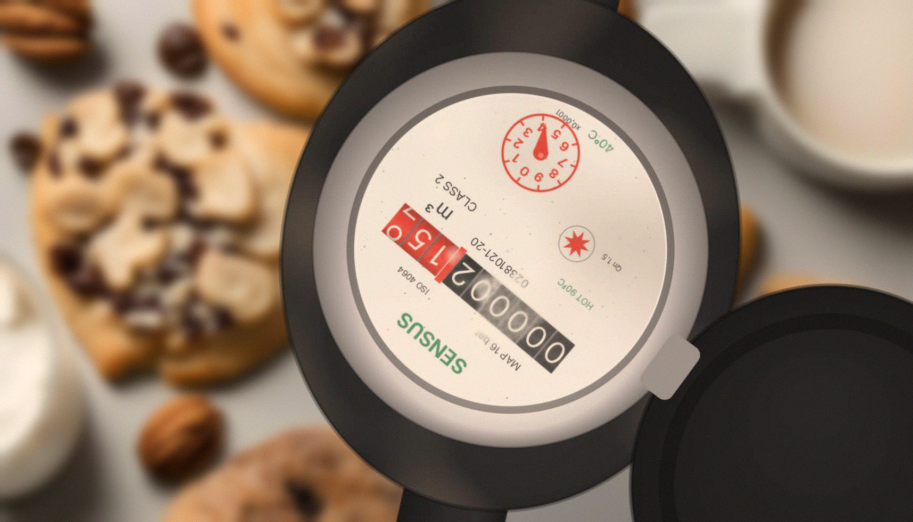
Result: 2.1564 m³
